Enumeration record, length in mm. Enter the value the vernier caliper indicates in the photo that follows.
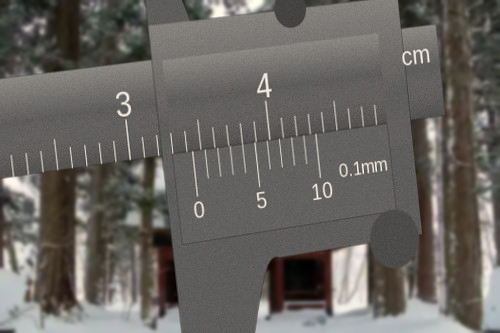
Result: 34.4 mm
